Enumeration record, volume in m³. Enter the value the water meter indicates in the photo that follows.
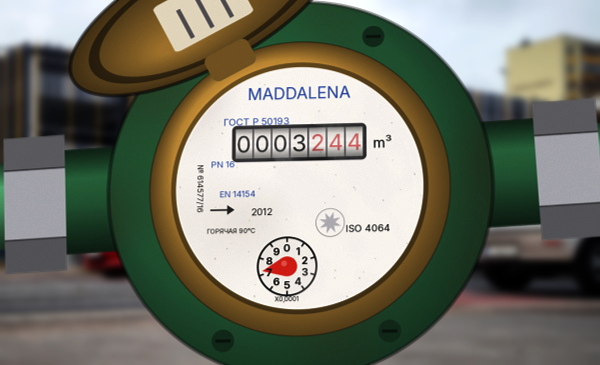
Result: 3.2447 m³
